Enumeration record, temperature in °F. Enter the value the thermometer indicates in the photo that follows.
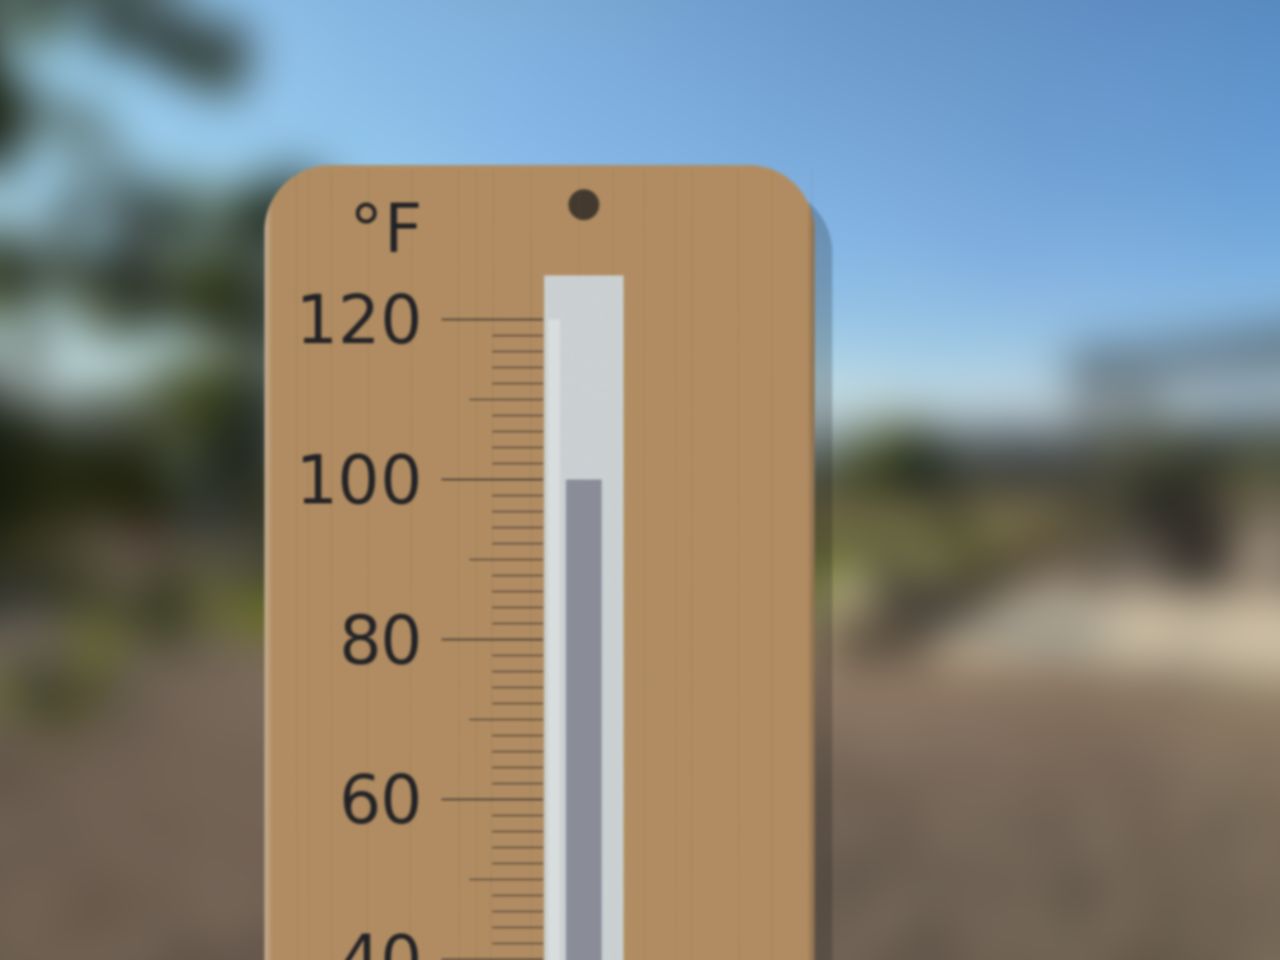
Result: 100 °F
